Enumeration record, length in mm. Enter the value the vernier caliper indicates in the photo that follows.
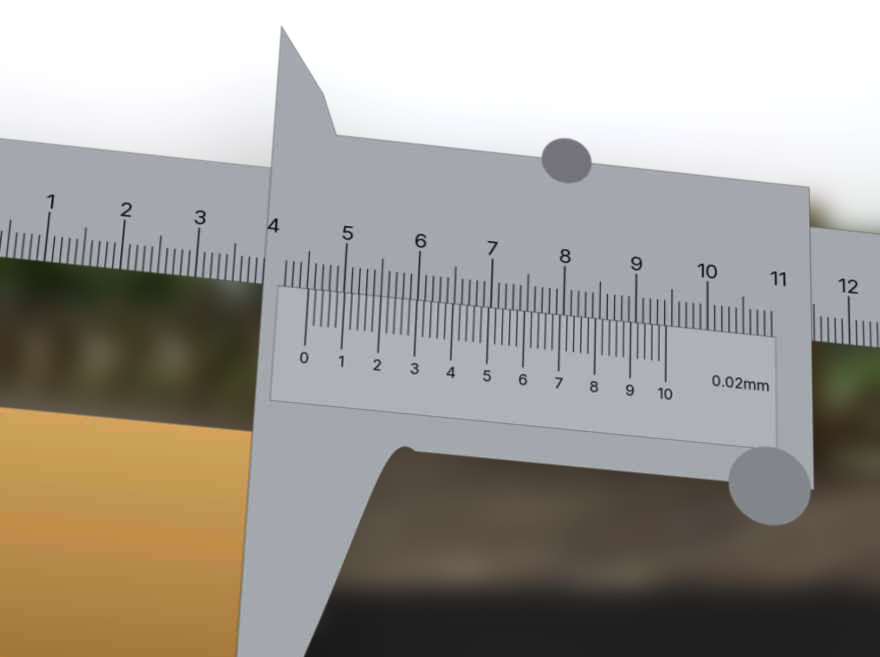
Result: 45.2 mm
